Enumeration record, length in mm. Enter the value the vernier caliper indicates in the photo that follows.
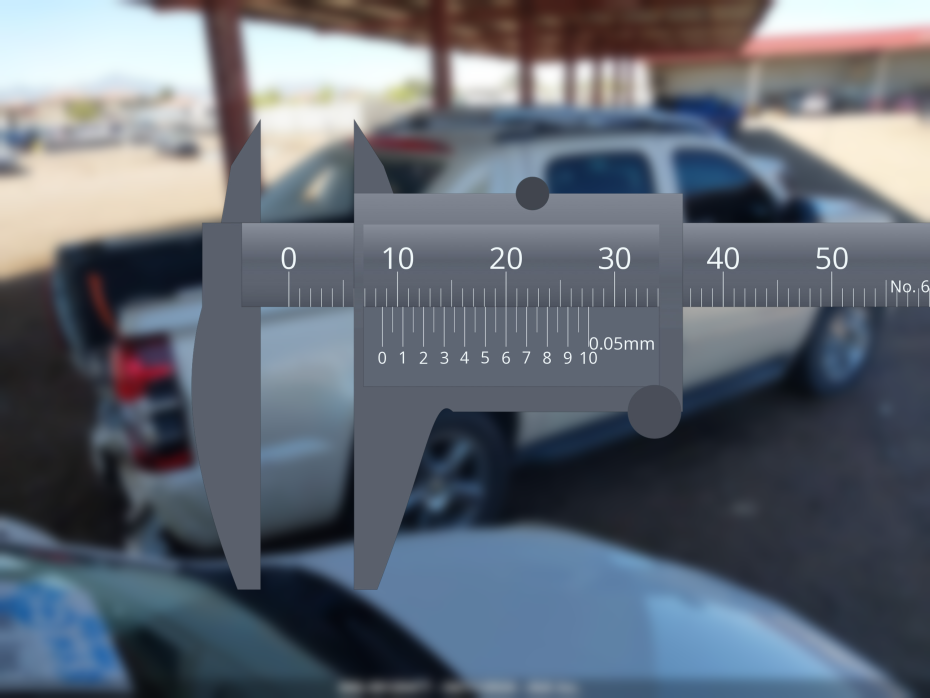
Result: 8.6 mm
